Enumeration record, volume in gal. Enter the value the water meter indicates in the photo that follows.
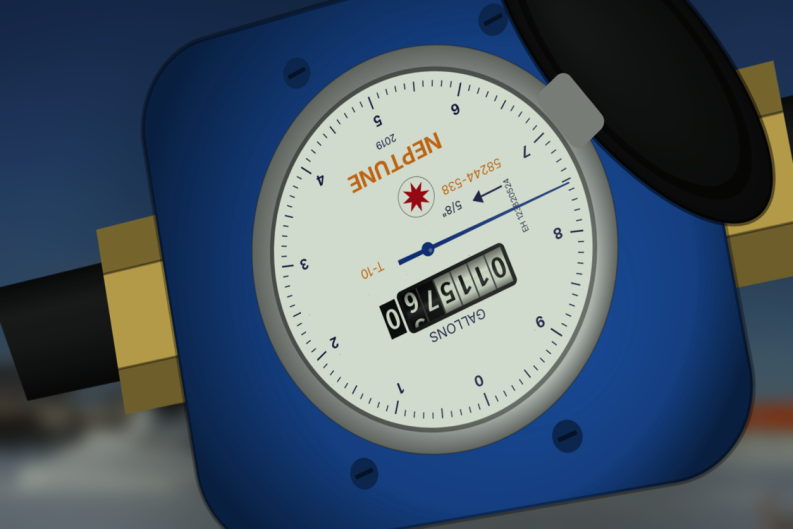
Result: 115757.5 gal
